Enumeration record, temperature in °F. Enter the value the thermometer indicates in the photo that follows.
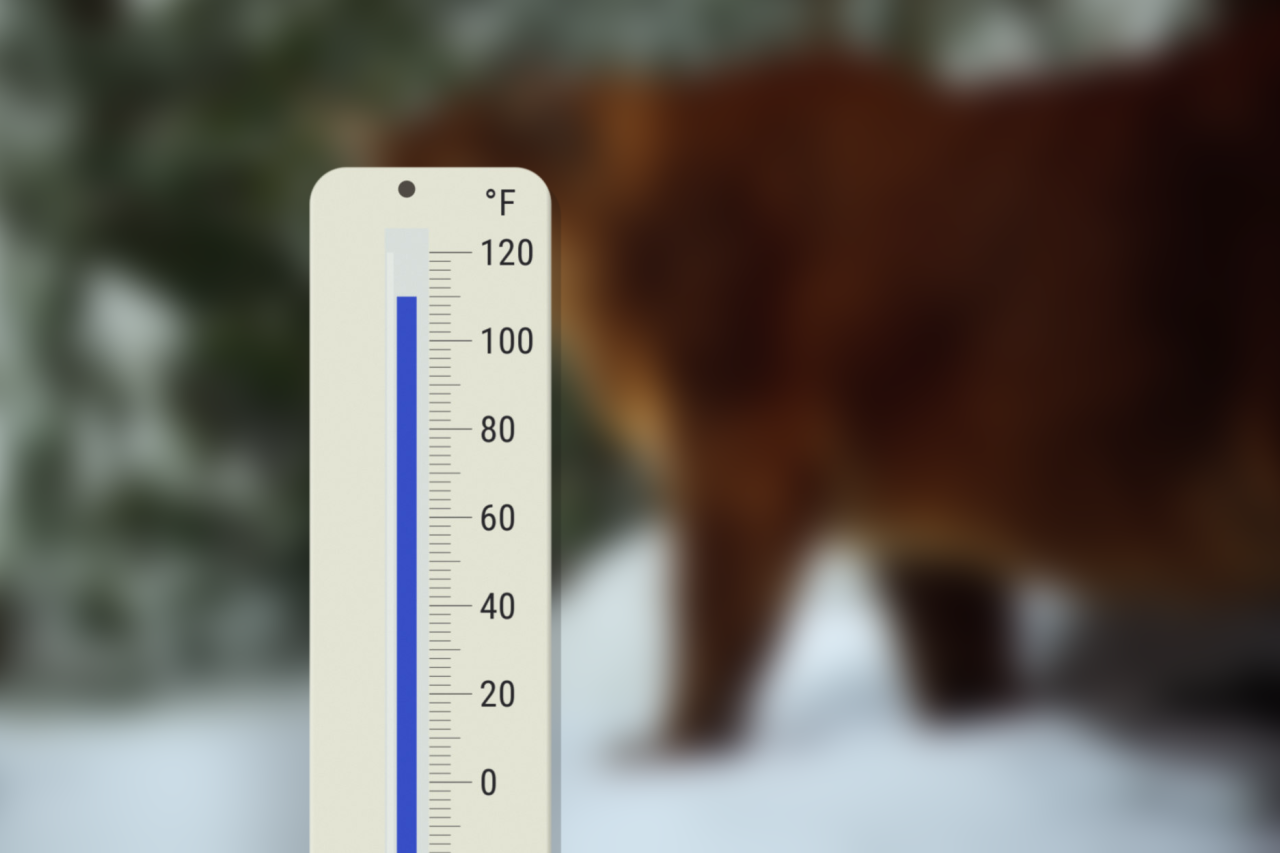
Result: 110 °F
